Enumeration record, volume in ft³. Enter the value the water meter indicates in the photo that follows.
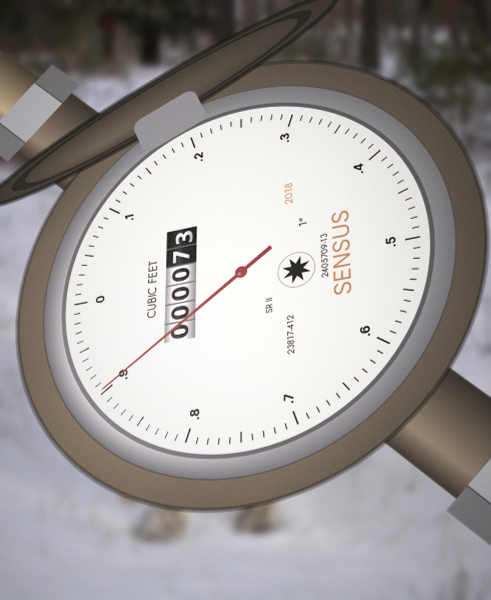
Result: 72.90 ft³
